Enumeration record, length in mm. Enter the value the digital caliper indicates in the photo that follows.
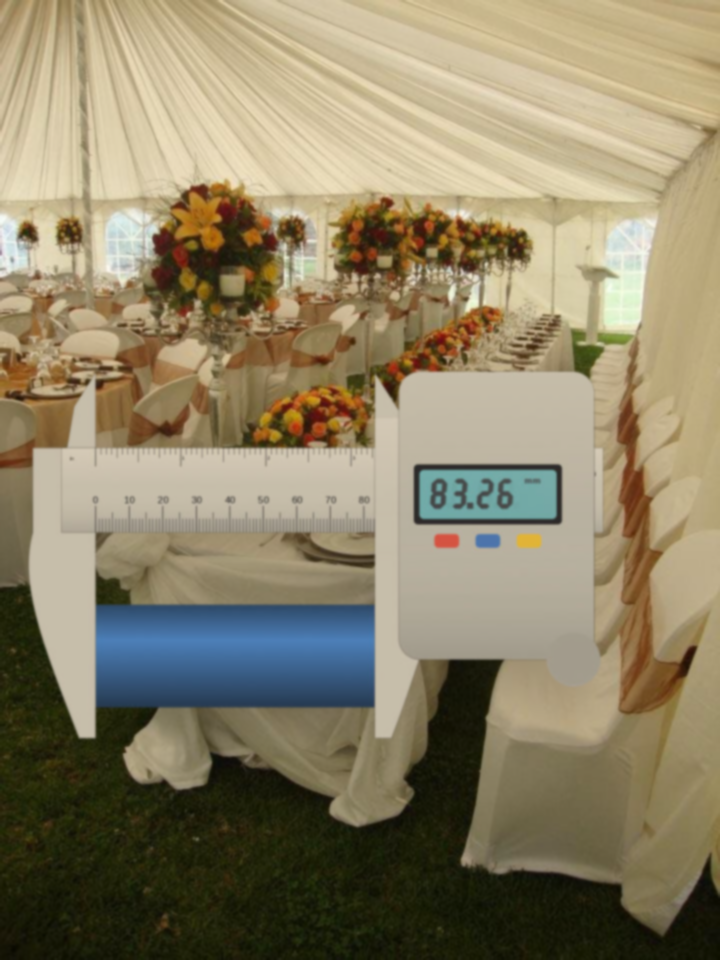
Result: 83.26 mm
